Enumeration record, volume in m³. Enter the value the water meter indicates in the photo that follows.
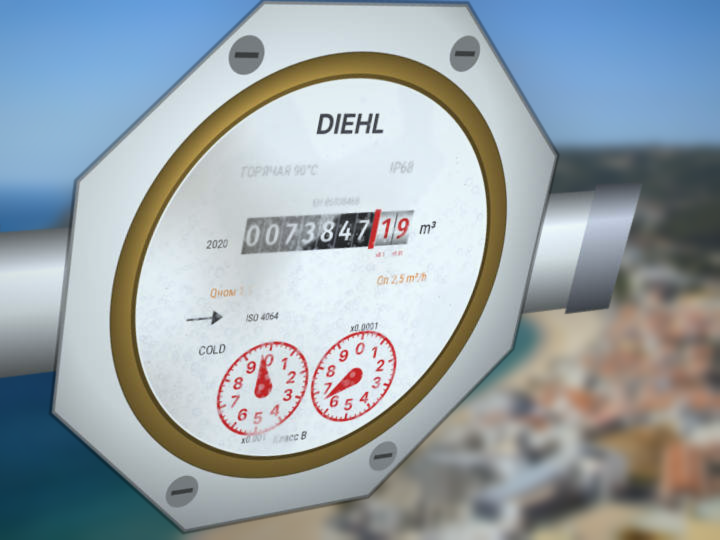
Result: 73847.1896 m³
